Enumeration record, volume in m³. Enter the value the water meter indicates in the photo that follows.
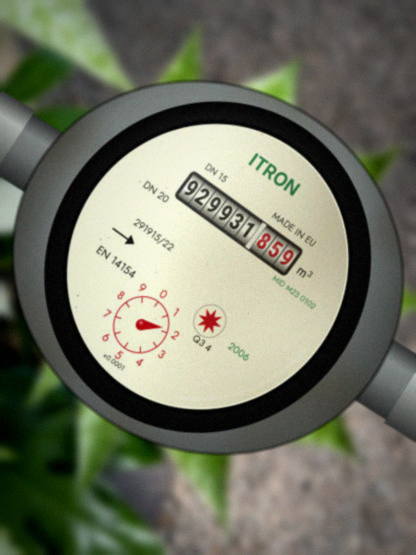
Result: 929931.8591 m³
